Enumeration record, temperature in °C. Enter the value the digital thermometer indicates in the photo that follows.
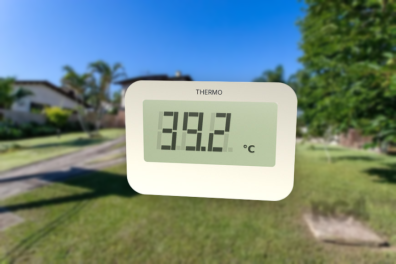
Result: 39.2 °C
